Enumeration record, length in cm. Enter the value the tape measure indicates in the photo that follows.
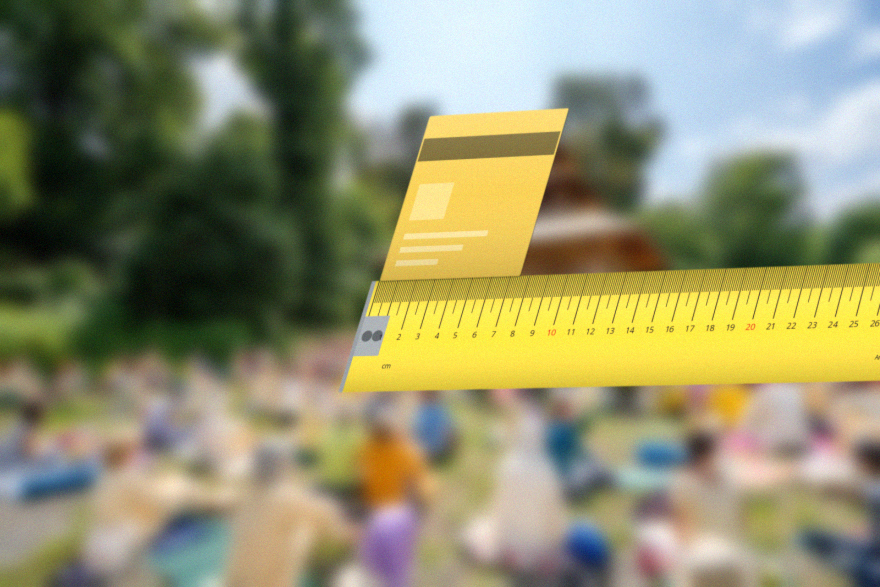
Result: 7.5 cm
